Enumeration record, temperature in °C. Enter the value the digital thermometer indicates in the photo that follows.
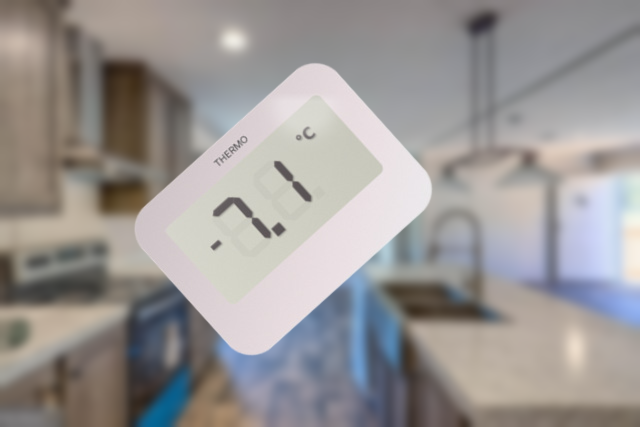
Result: -7.1 °C
